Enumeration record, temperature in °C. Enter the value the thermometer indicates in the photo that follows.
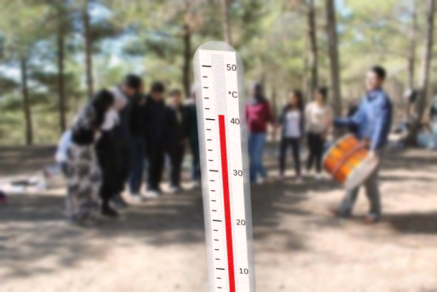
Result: 41 °C
